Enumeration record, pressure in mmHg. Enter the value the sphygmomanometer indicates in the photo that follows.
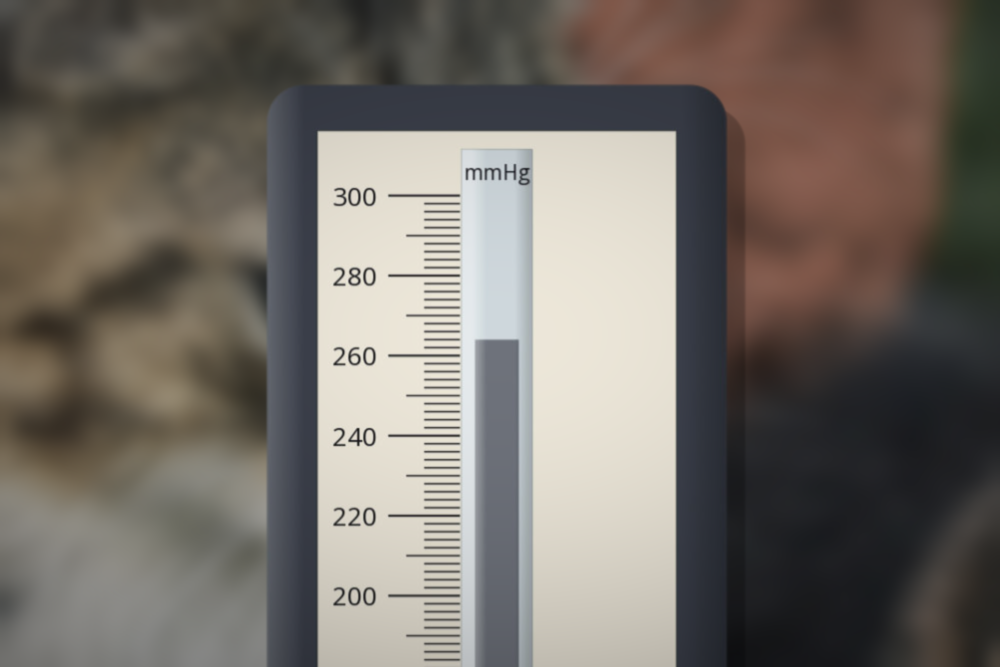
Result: 264 mmHg
